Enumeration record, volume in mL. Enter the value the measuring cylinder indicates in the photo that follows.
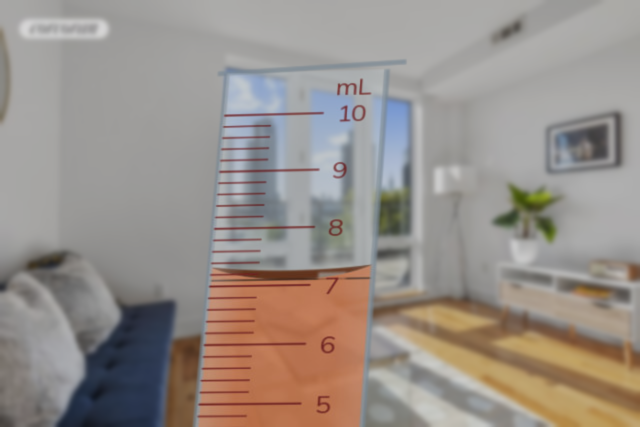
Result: 7.1 mL
